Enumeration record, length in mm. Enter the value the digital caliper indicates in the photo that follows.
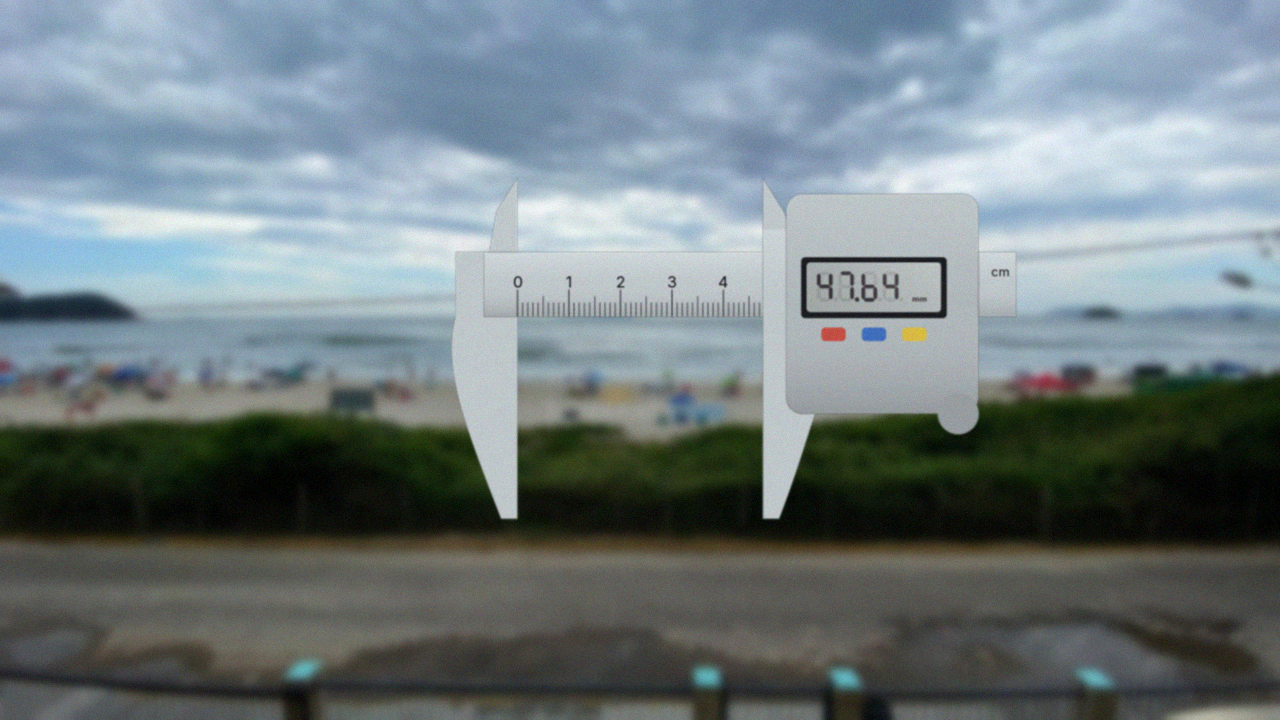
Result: 47.64 mm
